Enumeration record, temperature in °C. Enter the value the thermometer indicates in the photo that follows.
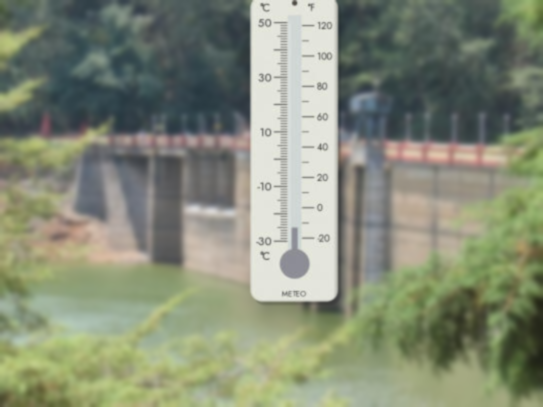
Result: -25 °C
